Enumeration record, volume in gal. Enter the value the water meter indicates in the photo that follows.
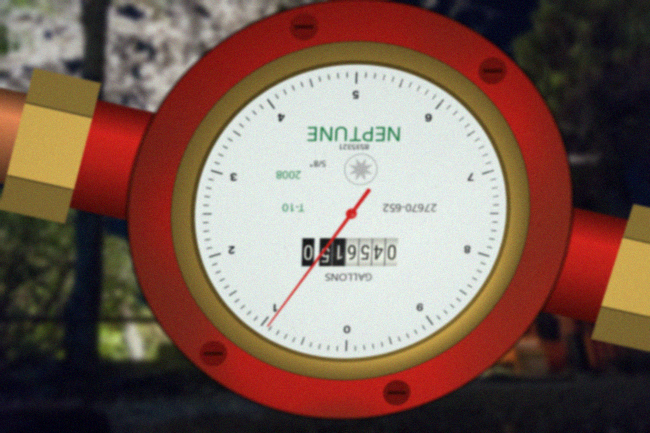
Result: 456150.9 gal
